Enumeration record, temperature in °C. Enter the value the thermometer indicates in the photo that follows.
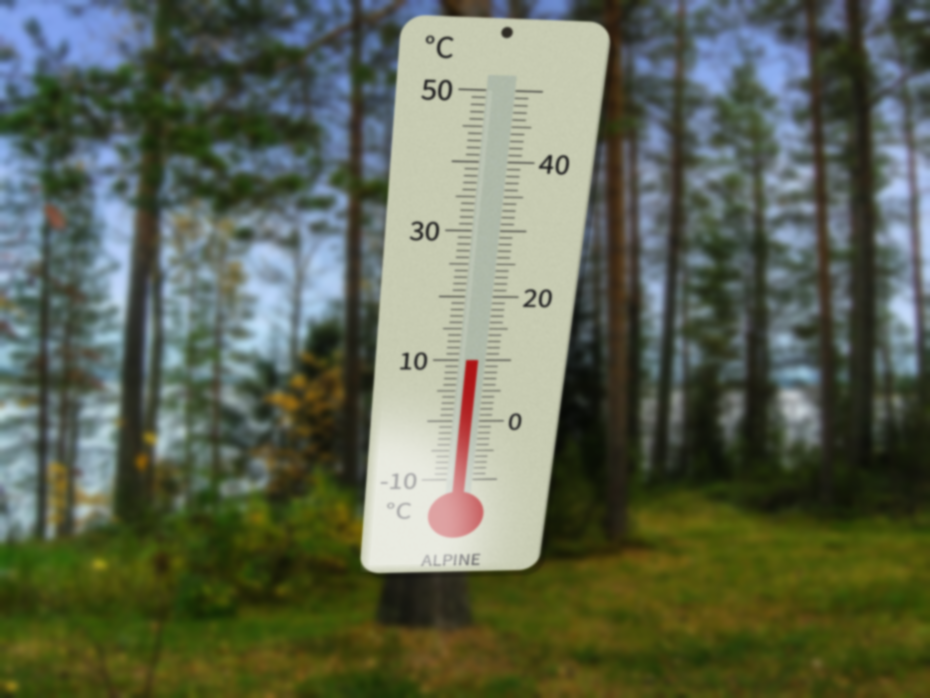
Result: 10 °C
